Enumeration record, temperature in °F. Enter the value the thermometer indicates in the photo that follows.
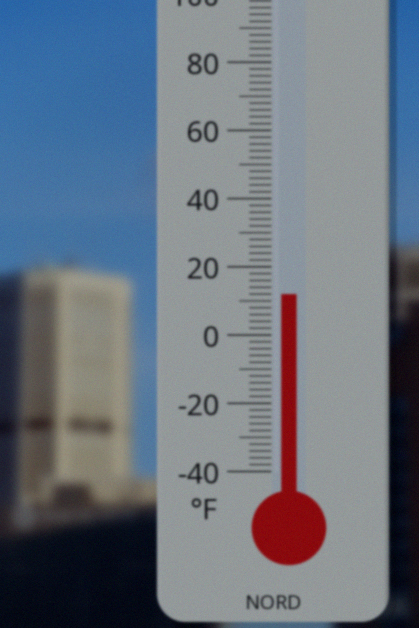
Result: 12 °F
